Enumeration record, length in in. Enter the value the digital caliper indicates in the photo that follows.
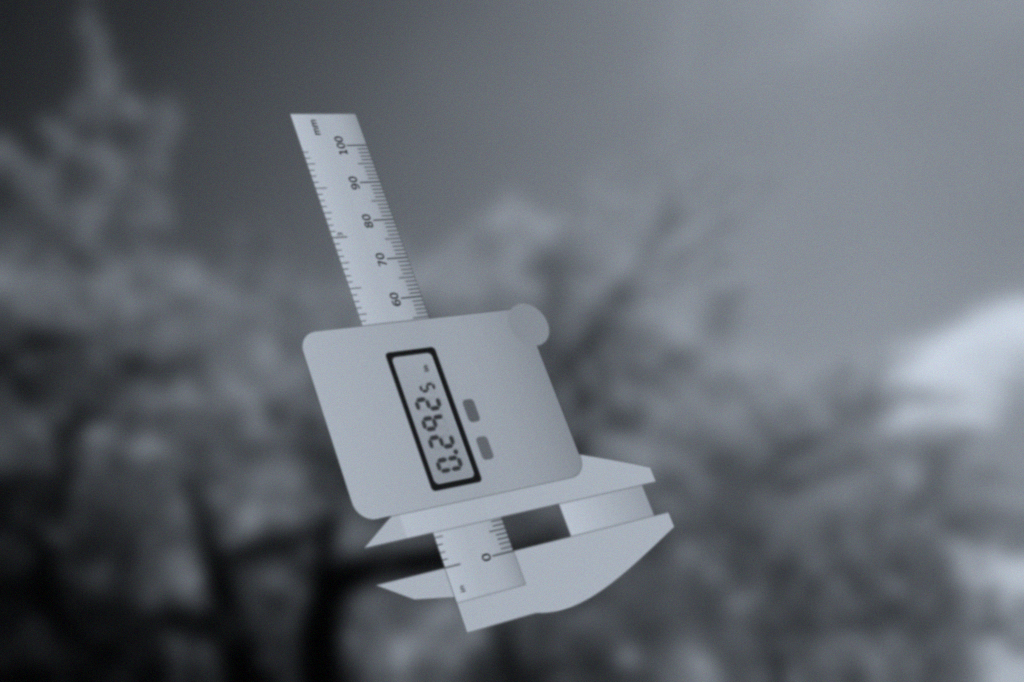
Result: 0.2925 in
